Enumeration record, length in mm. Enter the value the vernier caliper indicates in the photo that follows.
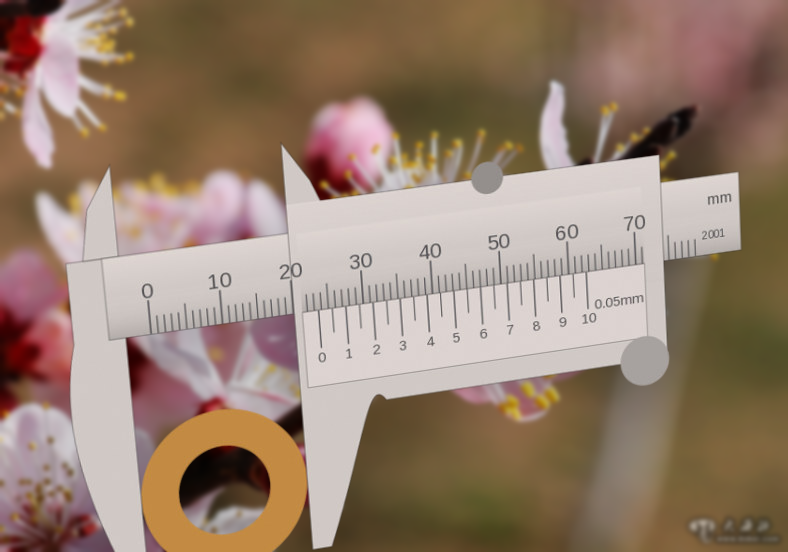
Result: 23.6 mm
